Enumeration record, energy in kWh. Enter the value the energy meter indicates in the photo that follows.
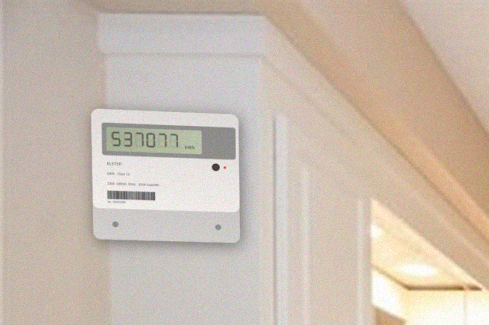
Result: 537077 kWh
